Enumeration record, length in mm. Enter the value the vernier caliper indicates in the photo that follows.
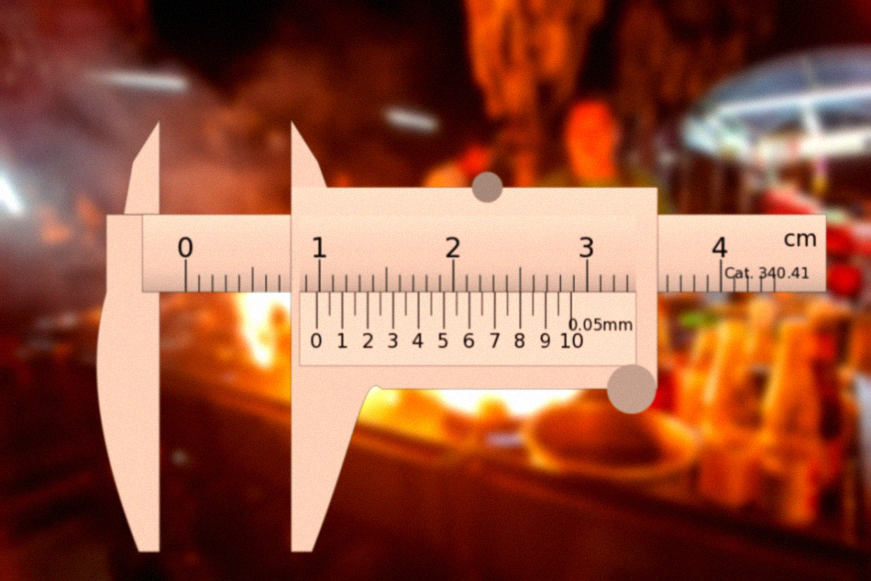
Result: 9.8 mm
